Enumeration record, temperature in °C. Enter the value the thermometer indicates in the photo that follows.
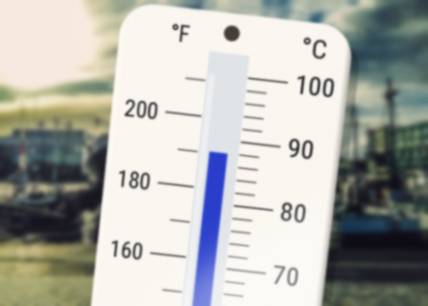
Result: 88 °C
